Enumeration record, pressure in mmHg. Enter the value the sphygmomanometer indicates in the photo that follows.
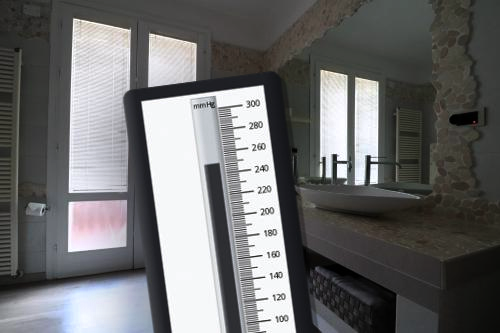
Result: 250 mmHg
